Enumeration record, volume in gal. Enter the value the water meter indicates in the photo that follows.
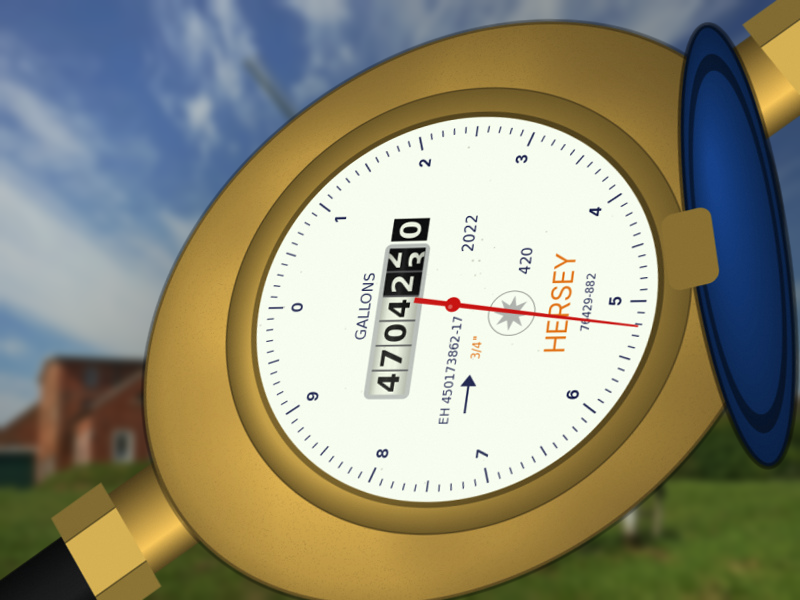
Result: 4704225.2 gal
